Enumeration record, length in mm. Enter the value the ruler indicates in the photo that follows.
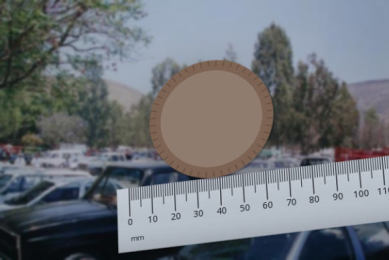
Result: 55 mm
